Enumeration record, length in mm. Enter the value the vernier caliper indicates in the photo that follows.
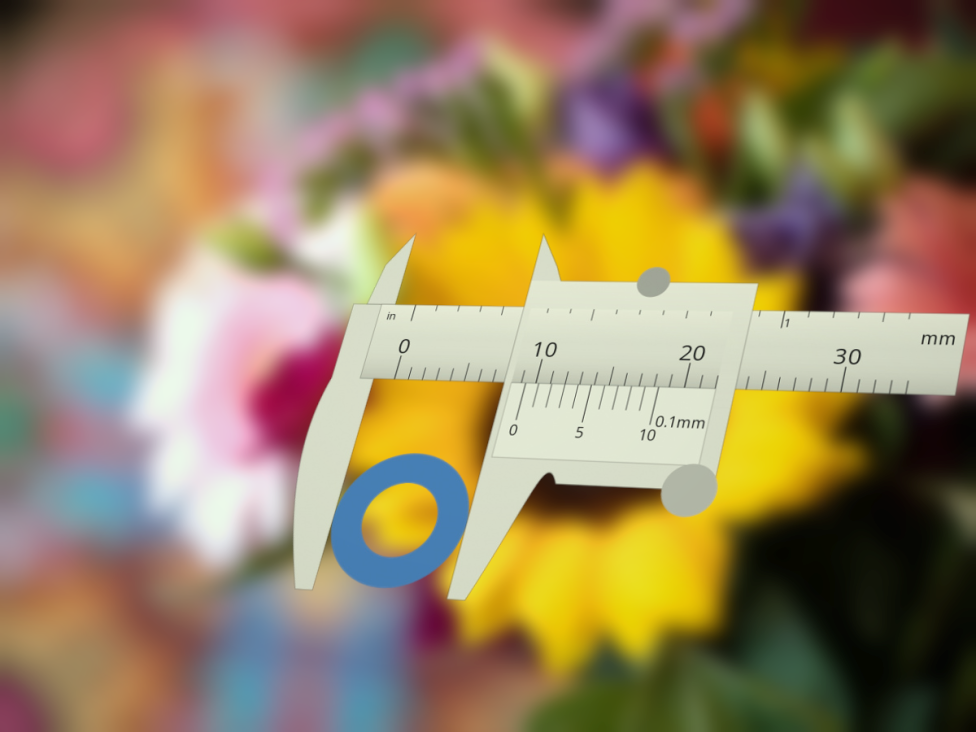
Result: 9.3 mm
